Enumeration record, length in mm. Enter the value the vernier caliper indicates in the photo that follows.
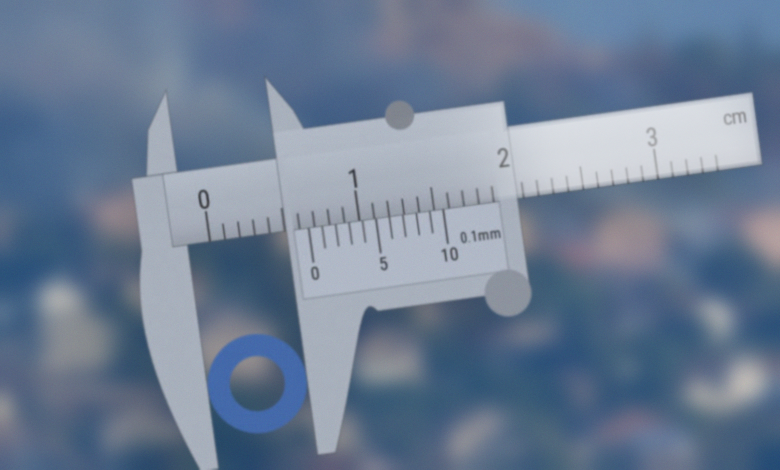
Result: 6.6 mm
